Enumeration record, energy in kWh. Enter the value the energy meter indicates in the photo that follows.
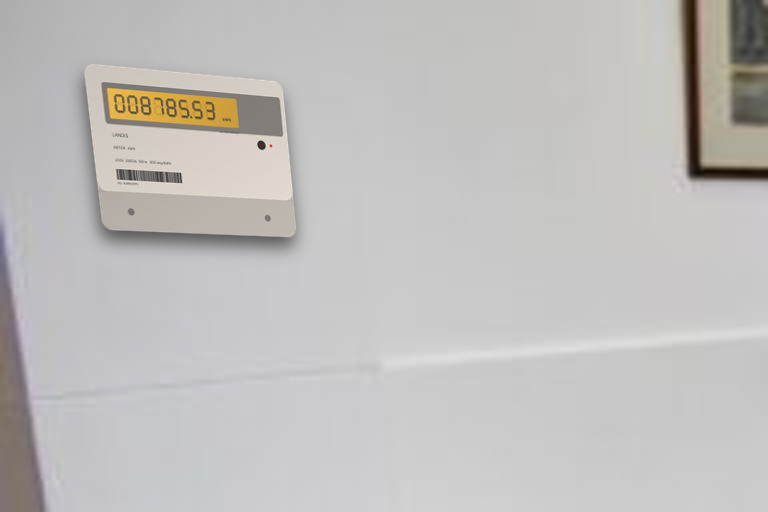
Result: 8785.53 kWh
